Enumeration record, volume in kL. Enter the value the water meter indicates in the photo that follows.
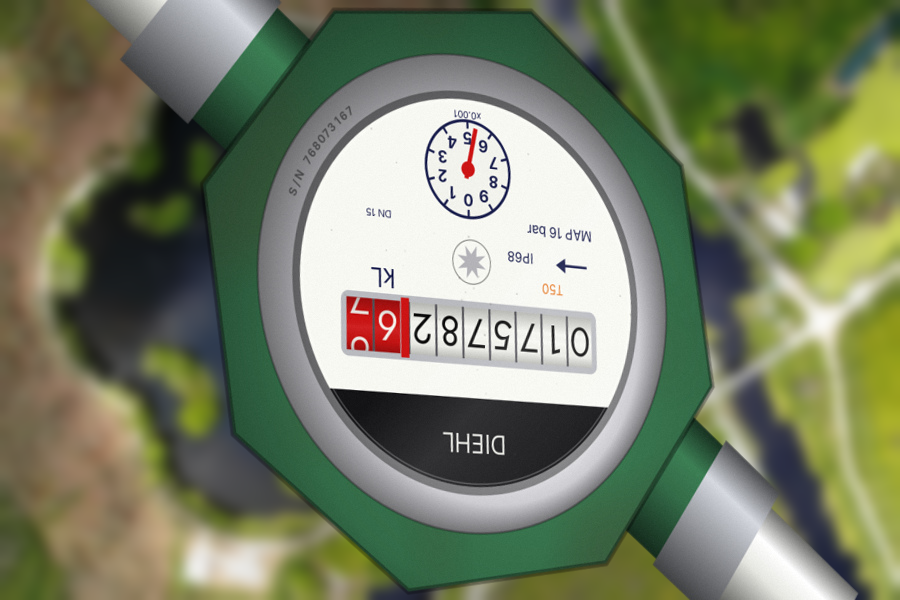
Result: 175782.665 kL
